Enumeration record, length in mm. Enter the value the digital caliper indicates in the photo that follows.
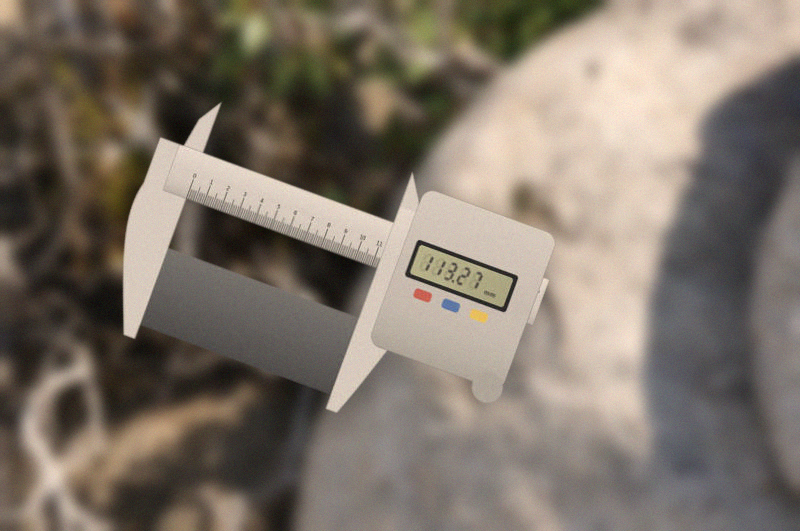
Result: 113.27 mm
